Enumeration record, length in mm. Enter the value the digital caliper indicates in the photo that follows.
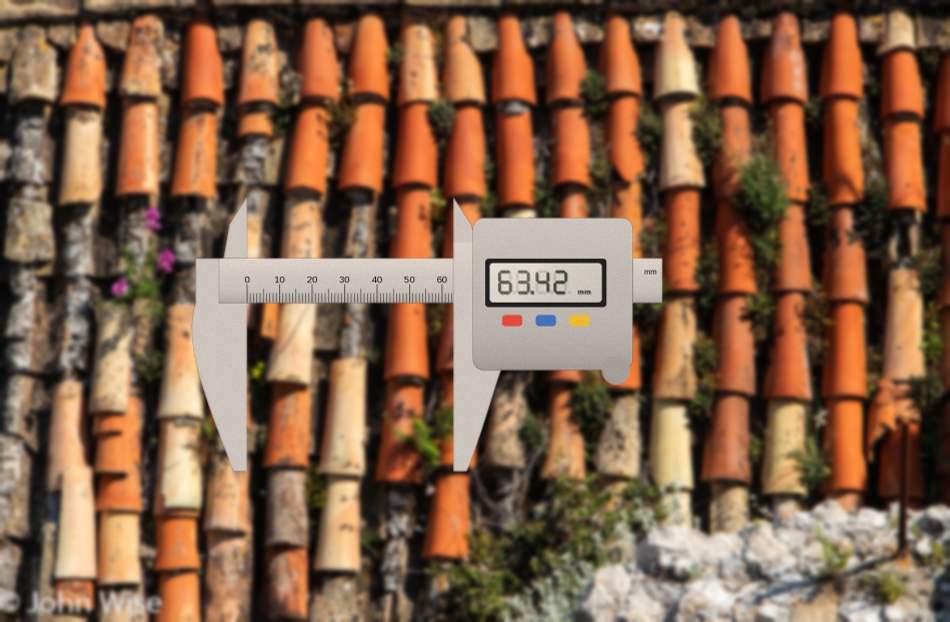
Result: 63.42 mm
